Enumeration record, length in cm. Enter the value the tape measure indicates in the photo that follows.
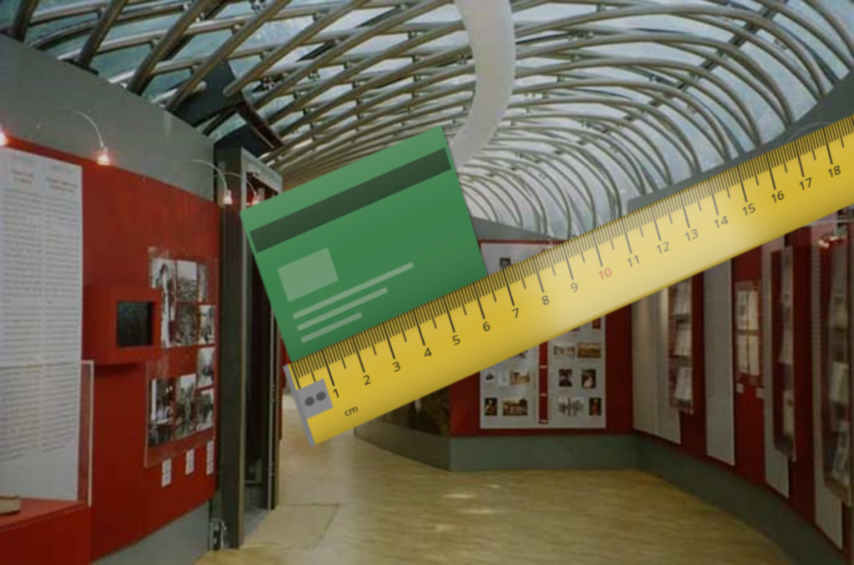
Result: 6.5 cm
